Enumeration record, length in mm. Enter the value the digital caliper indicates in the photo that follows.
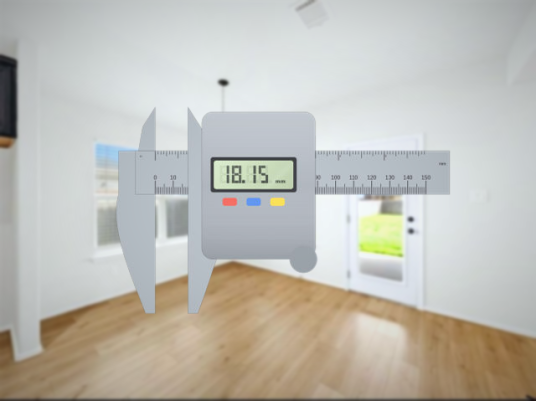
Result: 18.15 mm
